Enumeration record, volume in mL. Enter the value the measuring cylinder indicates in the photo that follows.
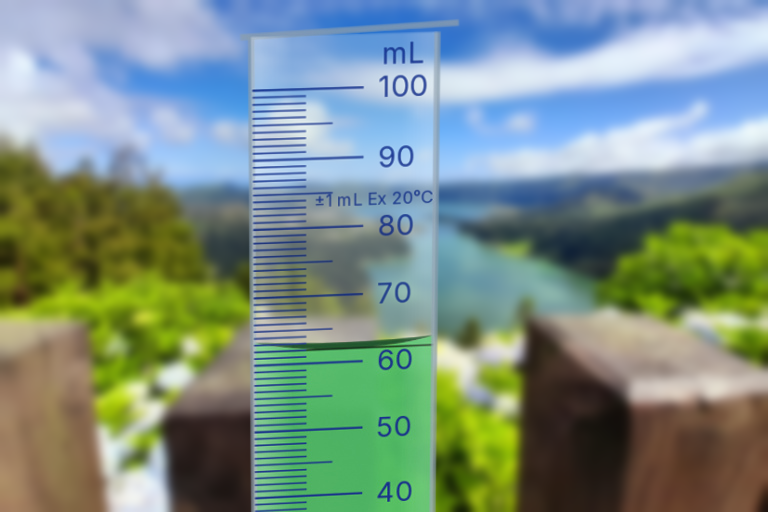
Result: 62 mL
